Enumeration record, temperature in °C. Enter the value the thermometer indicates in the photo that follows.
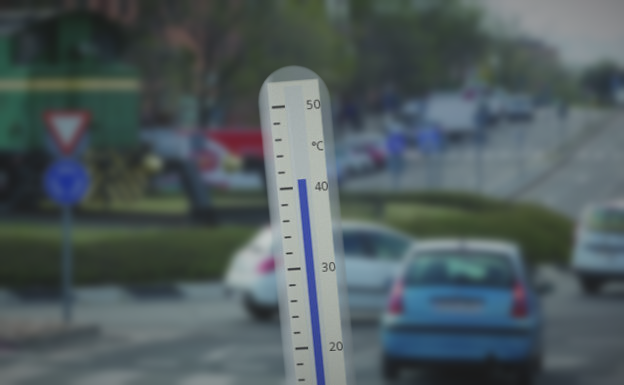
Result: 41 °C
